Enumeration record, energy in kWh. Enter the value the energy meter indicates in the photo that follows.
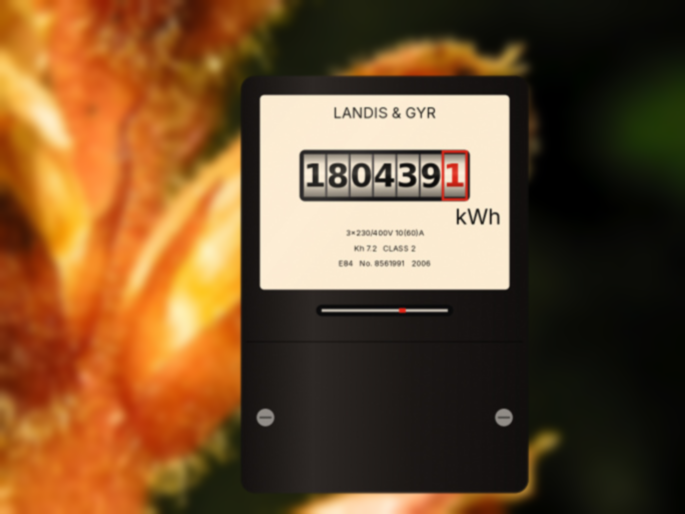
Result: 180439.1 kWh
